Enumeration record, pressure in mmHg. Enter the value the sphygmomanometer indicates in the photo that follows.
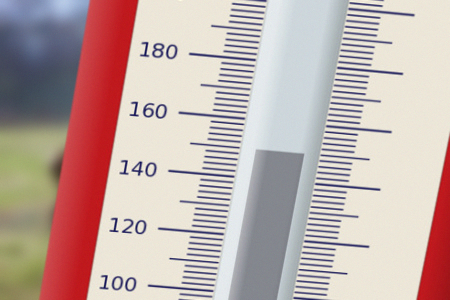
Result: 150 mmHg
